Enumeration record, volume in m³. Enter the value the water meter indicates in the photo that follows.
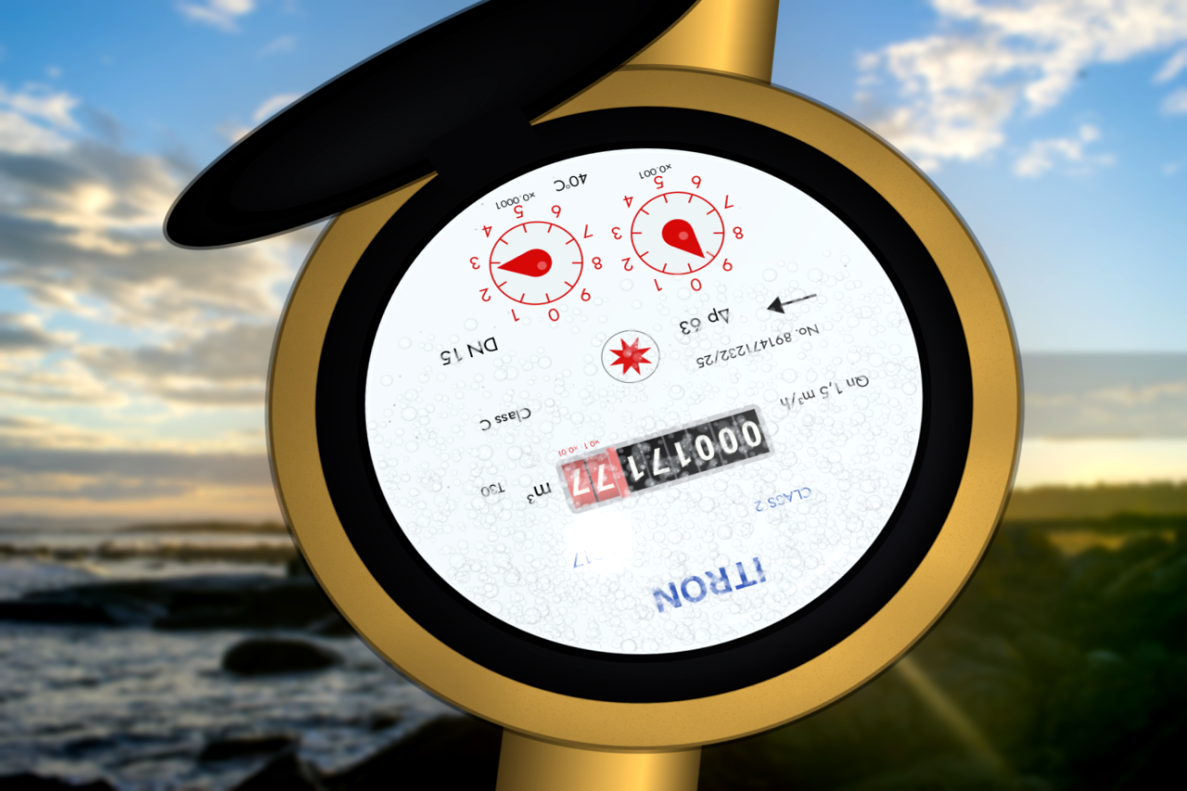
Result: 171.7692 m³
